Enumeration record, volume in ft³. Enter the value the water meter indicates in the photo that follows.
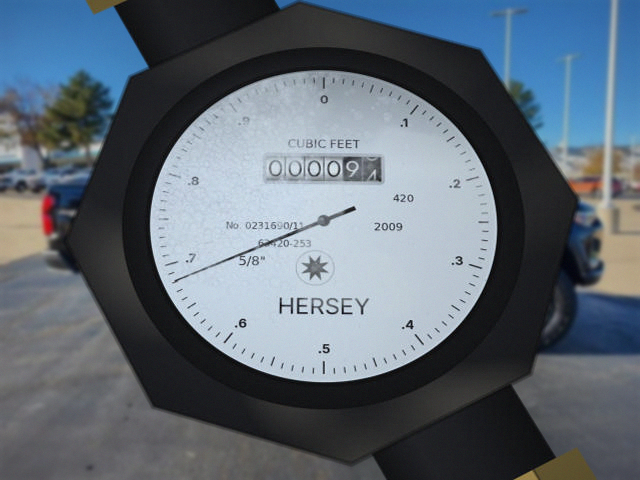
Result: 93.68 ft³
